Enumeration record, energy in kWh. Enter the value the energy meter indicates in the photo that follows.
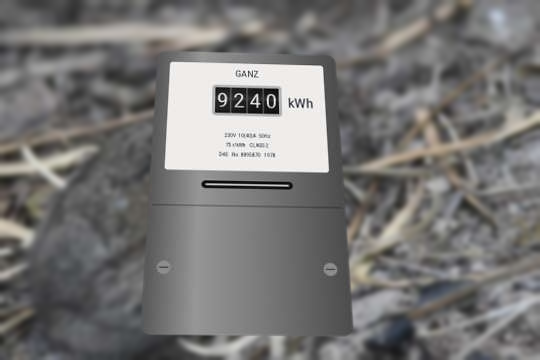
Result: 9240 kWh
